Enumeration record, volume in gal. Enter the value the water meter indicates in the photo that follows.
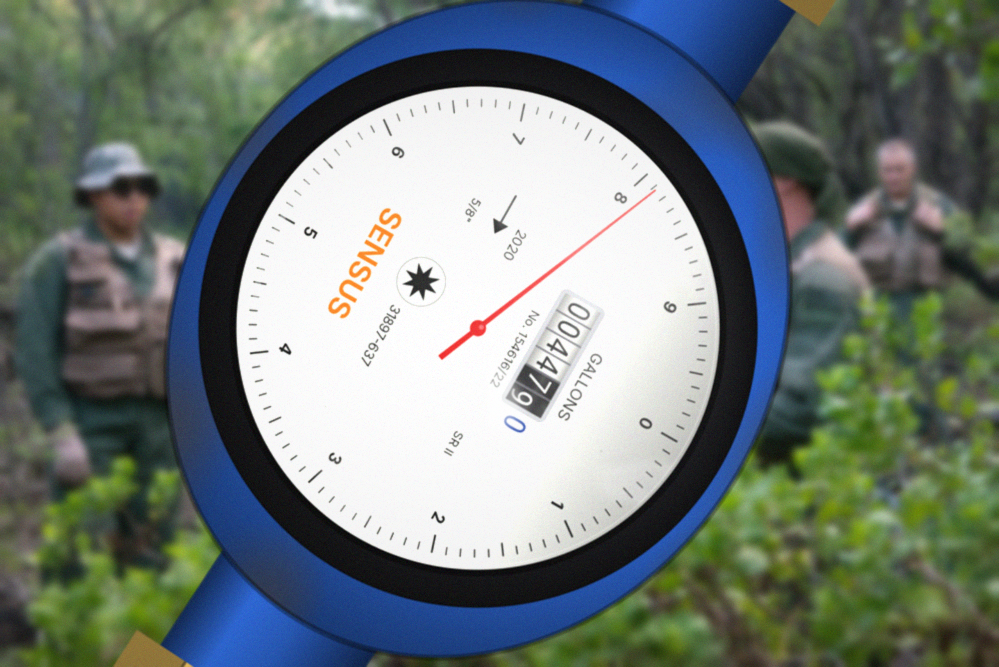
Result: 44788.1 gal
